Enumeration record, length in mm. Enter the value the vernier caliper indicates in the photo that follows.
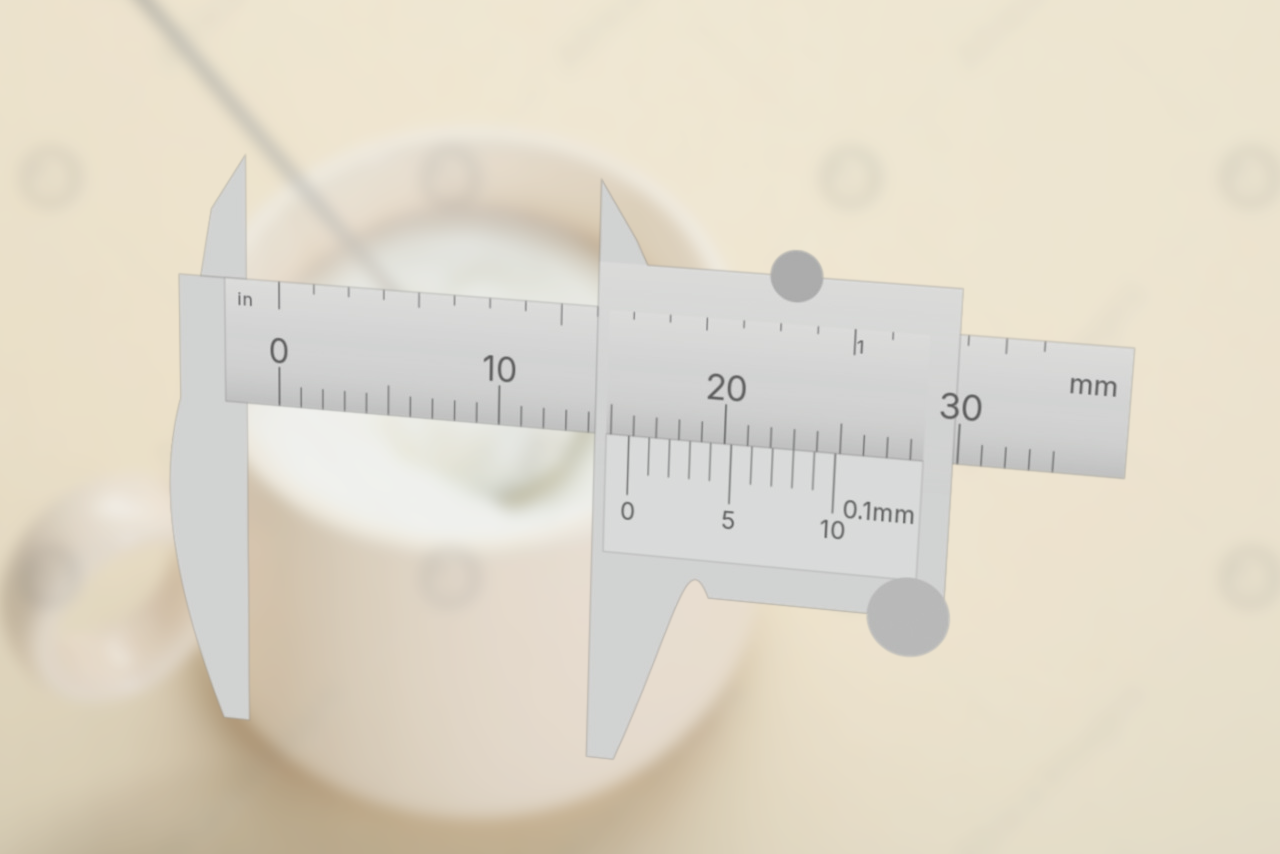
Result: 15.8 mm
